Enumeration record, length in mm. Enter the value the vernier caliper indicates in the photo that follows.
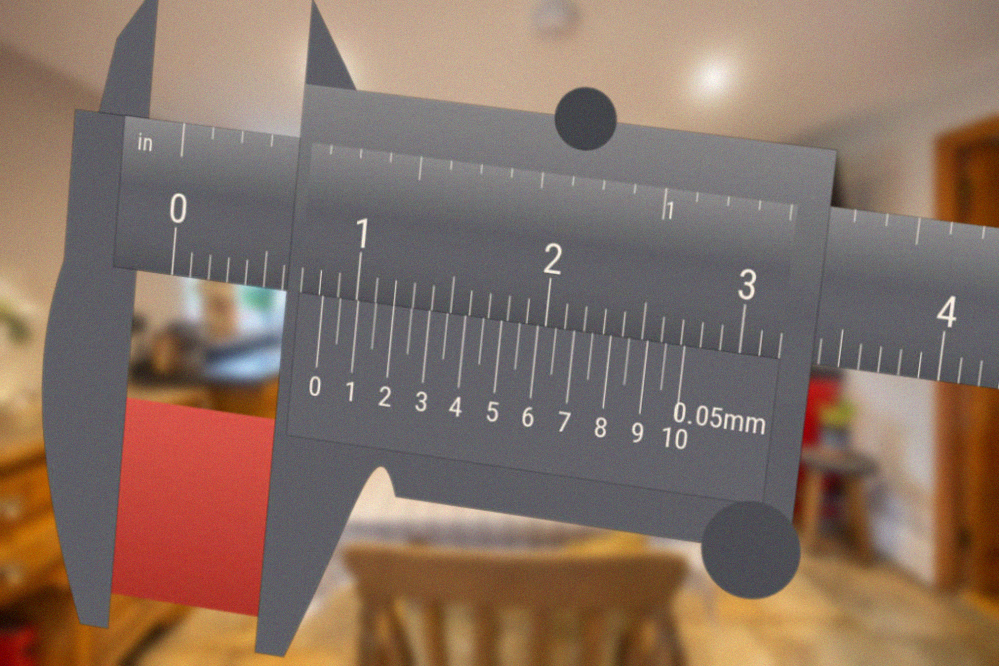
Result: 8.2 mm
